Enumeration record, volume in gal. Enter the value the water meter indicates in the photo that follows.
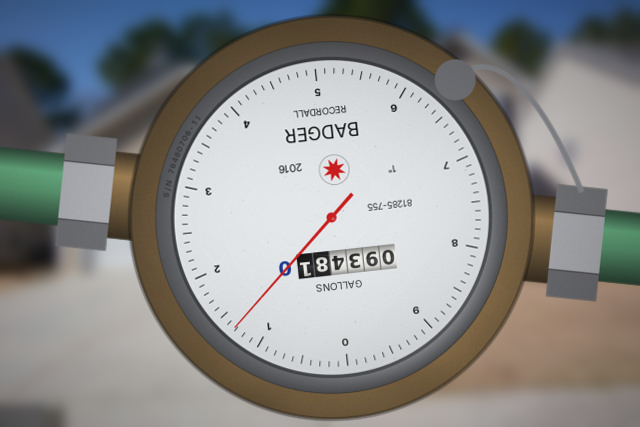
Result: 934811.3 gal
